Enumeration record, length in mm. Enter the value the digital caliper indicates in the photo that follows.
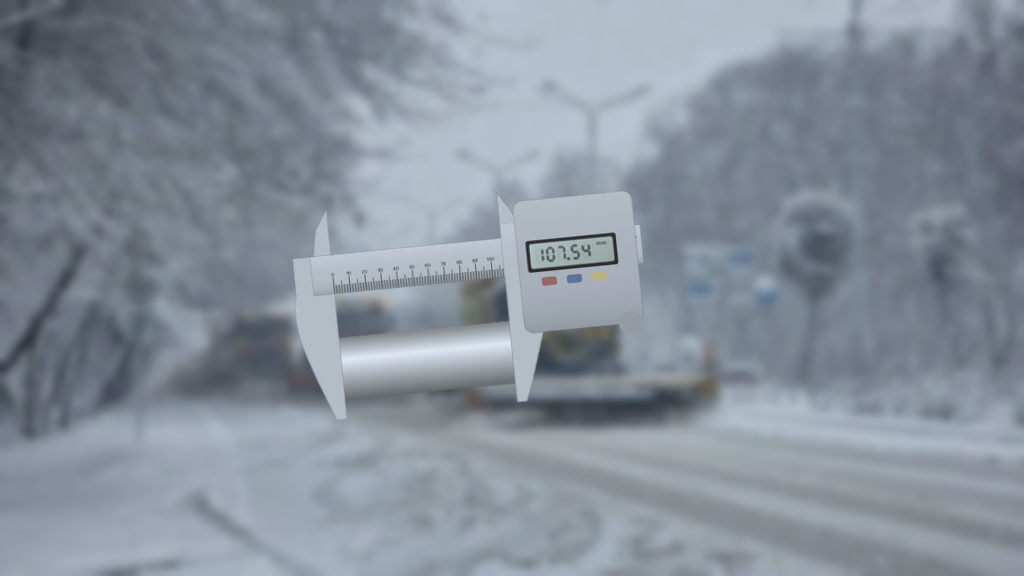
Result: 107.54 mm
